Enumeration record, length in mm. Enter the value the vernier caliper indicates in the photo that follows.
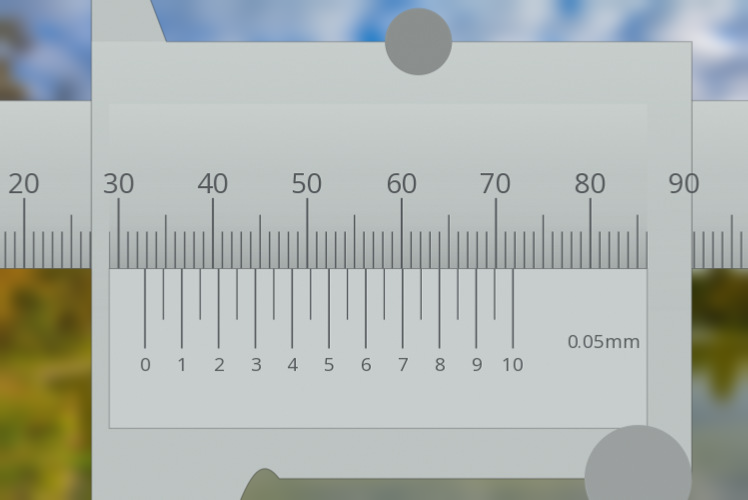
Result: 32.8 mm
